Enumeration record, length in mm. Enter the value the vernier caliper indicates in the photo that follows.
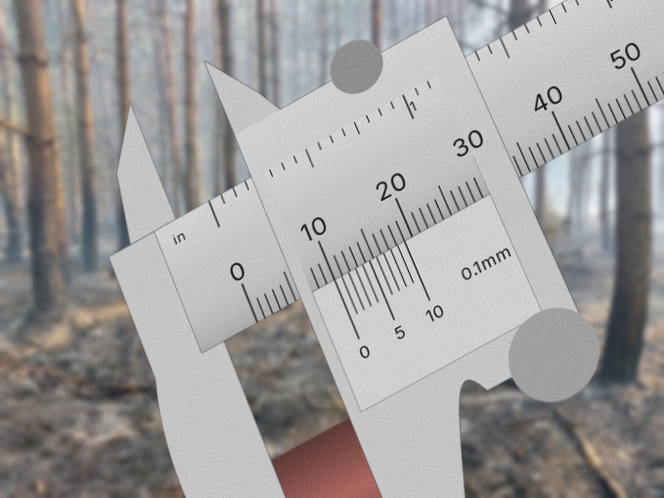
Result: 10.0 mm
